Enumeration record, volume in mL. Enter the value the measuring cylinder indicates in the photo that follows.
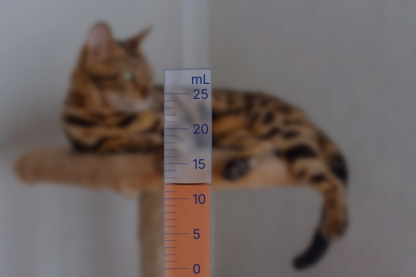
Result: 12 mL
